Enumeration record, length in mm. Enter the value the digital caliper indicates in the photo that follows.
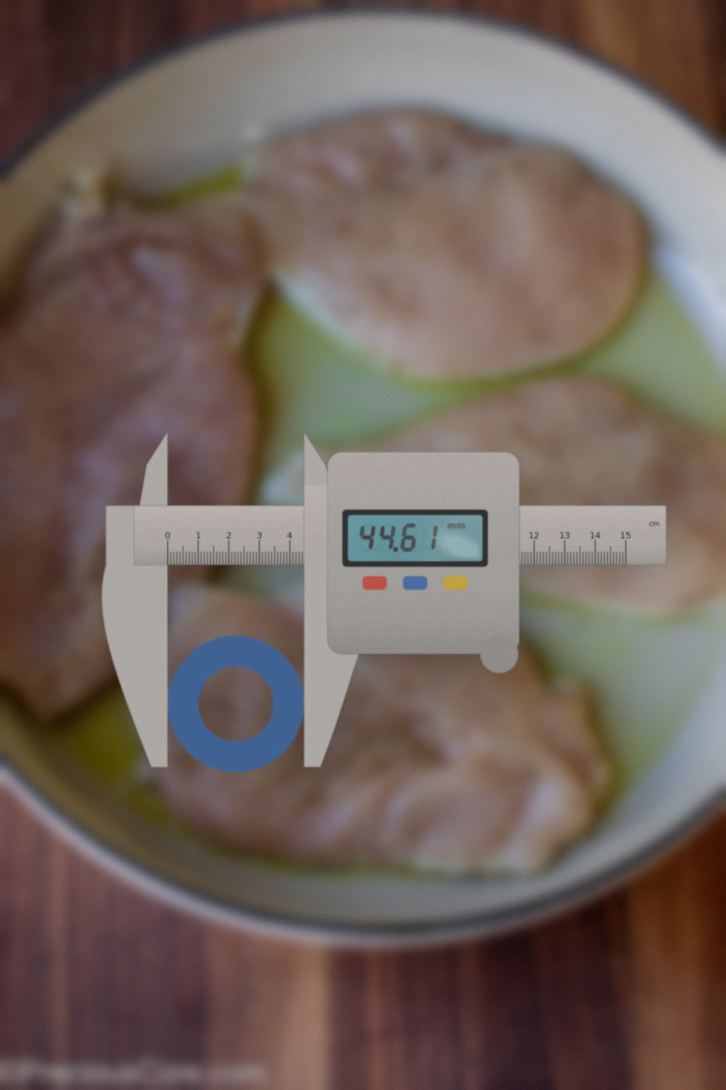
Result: 44.61 mm
